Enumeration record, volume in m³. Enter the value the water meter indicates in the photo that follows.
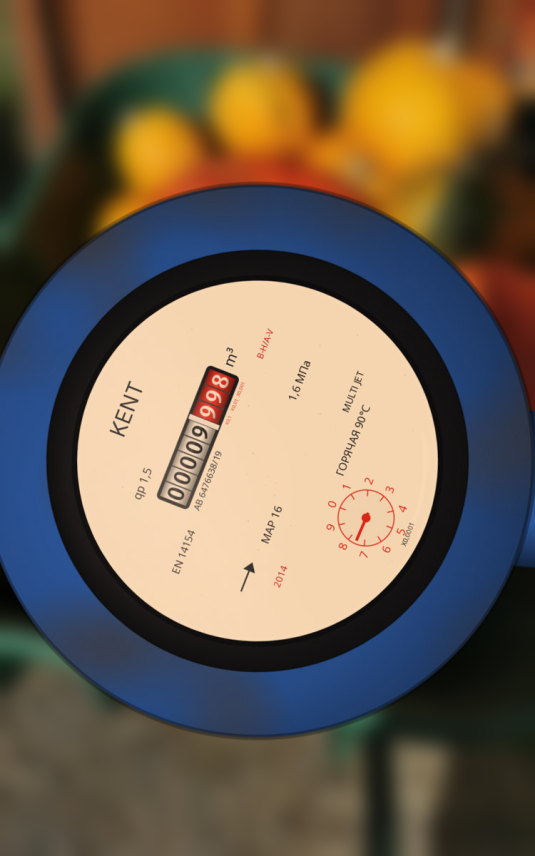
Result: 9.9987 m³
